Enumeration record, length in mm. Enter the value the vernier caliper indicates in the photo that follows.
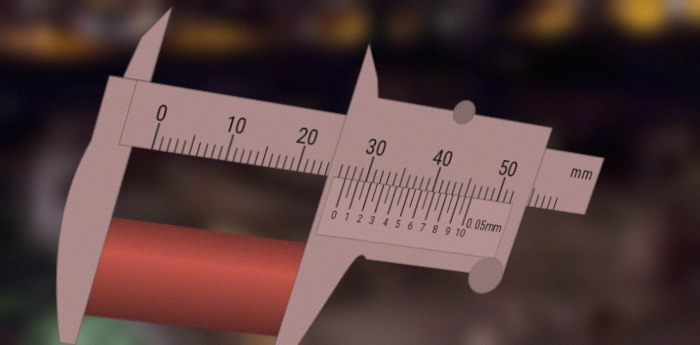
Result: 27.0 mm
